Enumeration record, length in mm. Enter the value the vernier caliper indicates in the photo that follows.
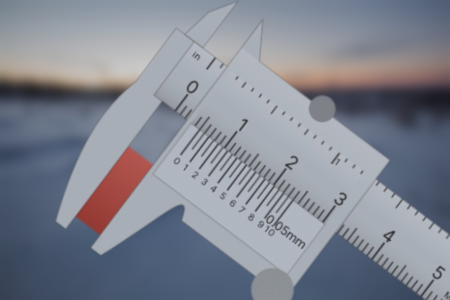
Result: 5.0 mm
